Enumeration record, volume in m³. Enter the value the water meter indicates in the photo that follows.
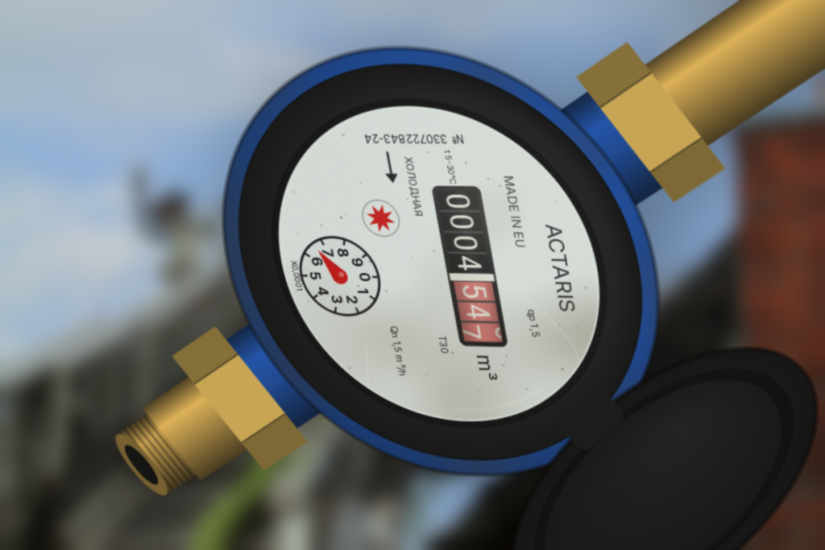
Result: 4.5466 m³
